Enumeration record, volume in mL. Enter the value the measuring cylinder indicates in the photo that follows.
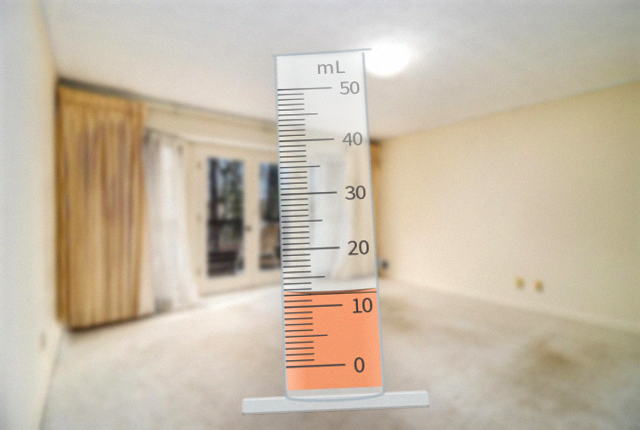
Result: 12 mL
